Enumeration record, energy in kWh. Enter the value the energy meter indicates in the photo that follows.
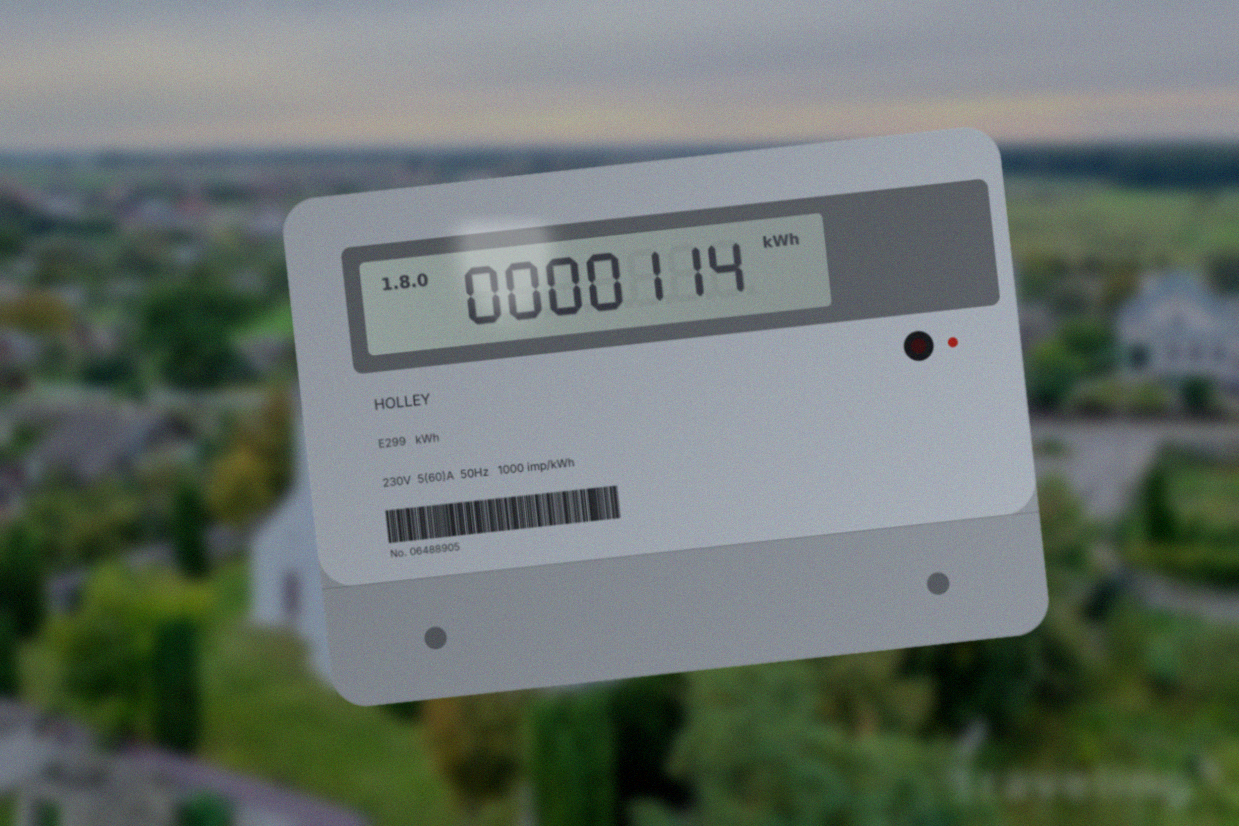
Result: 114 kWh
